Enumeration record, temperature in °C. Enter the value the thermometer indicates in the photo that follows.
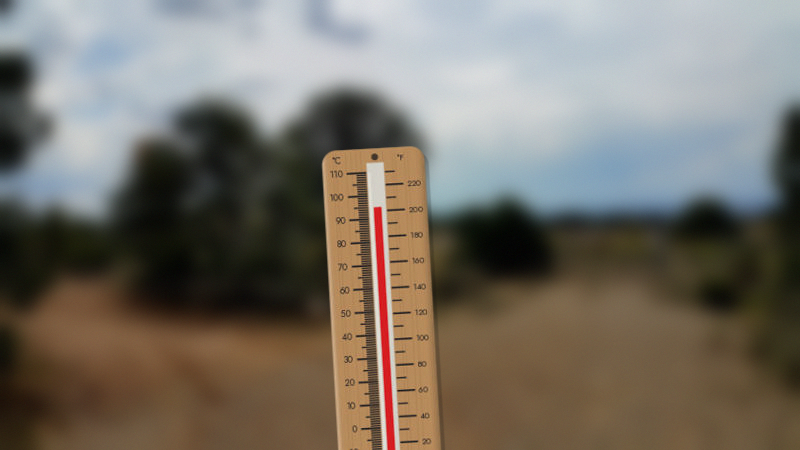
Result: 95 °C
